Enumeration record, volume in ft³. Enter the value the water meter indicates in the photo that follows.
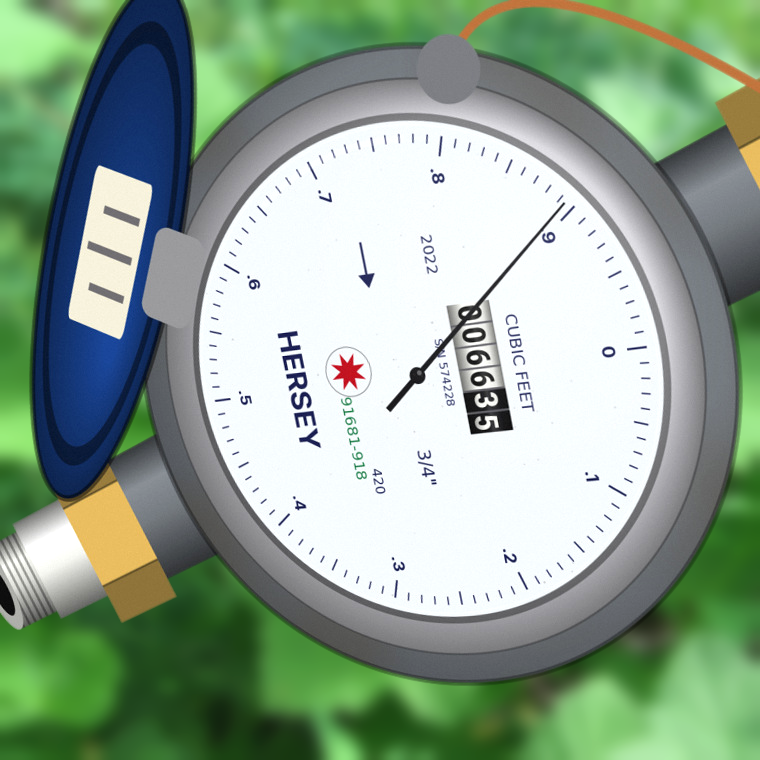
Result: 6634.89 ft³
